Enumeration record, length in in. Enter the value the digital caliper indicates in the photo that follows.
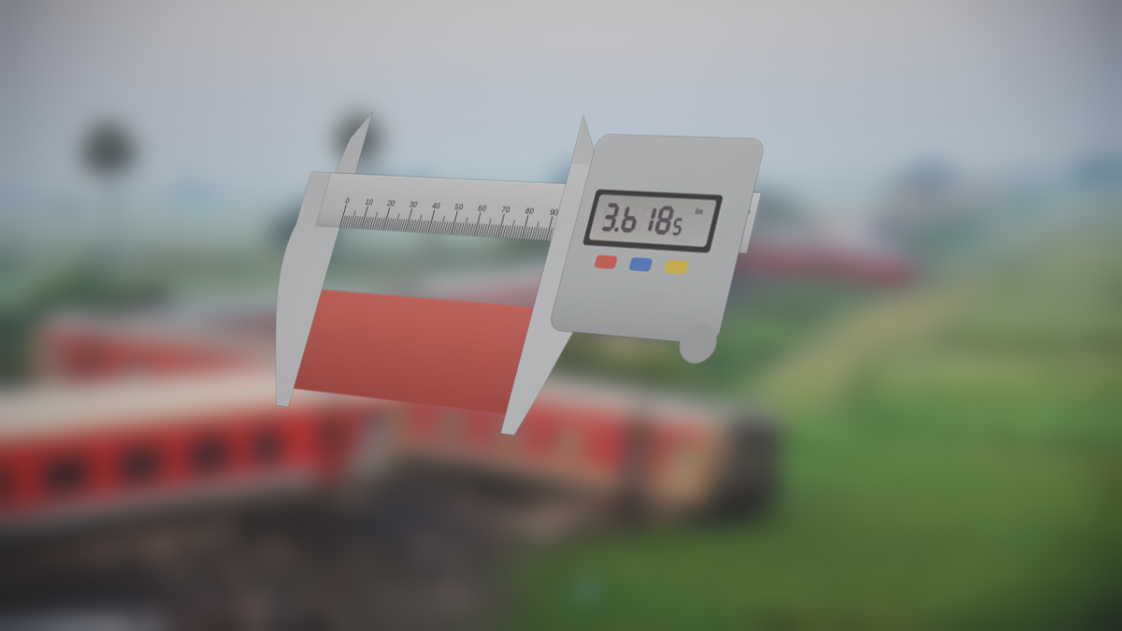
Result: 3.6185 in
